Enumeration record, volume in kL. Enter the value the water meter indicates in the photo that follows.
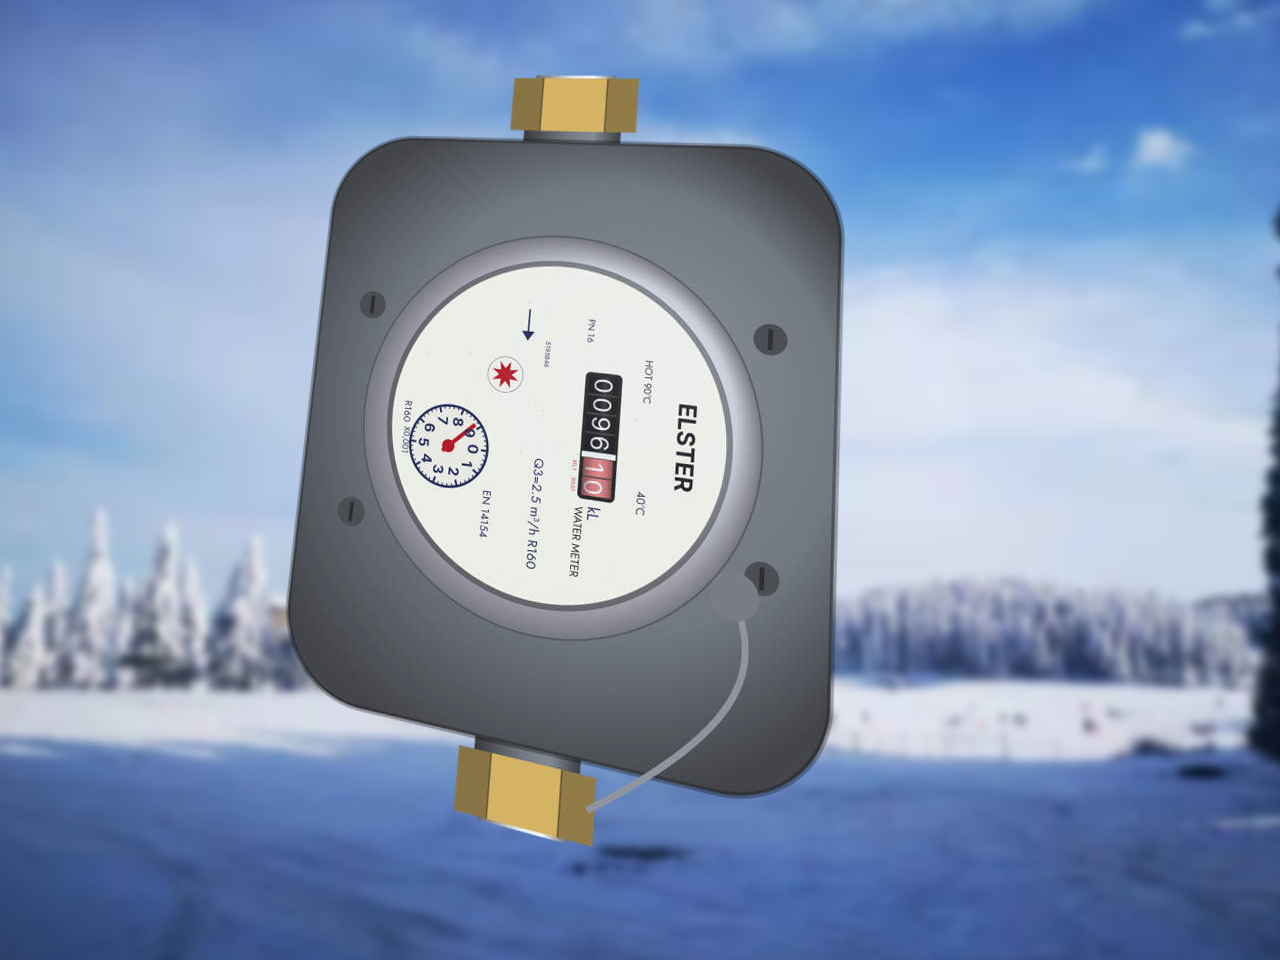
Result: 96.098 kL
